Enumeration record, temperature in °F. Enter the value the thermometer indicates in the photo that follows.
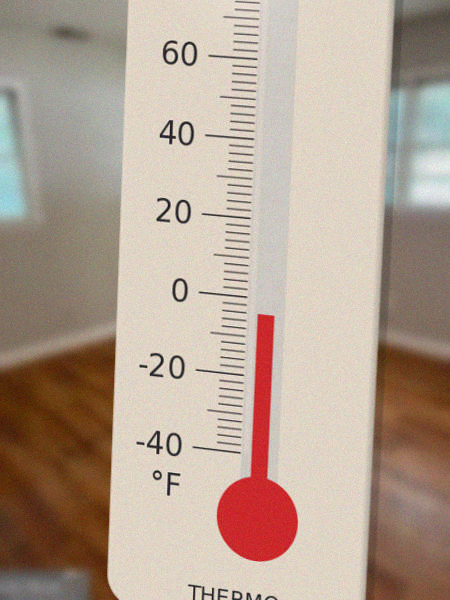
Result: -4 °F
